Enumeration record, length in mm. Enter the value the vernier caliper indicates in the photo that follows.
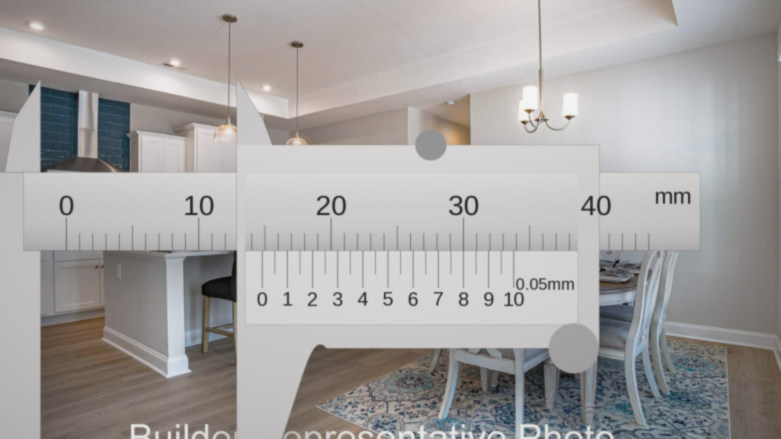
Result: 14.8 mm
